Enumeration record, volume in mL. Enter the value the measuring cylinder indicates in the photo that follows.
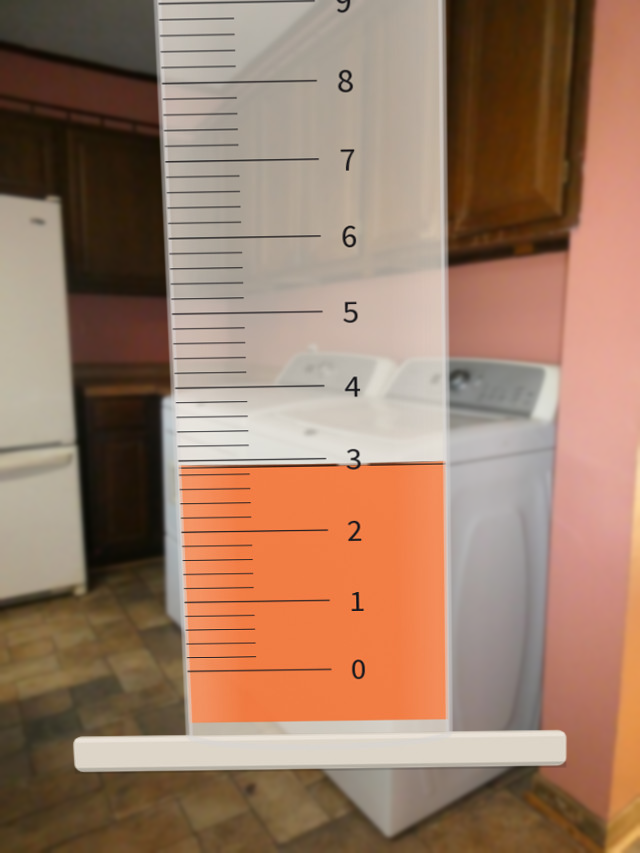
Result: 2.9 mL
